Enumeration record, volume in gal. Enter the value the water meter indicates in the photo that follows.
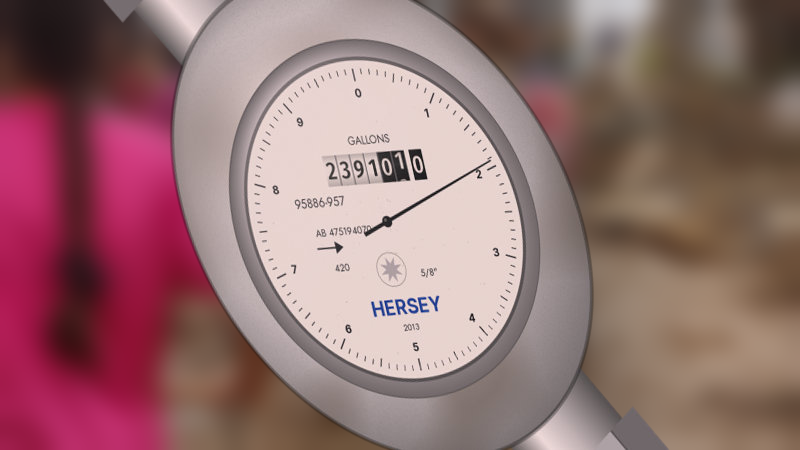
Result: 2391011.9 gal
